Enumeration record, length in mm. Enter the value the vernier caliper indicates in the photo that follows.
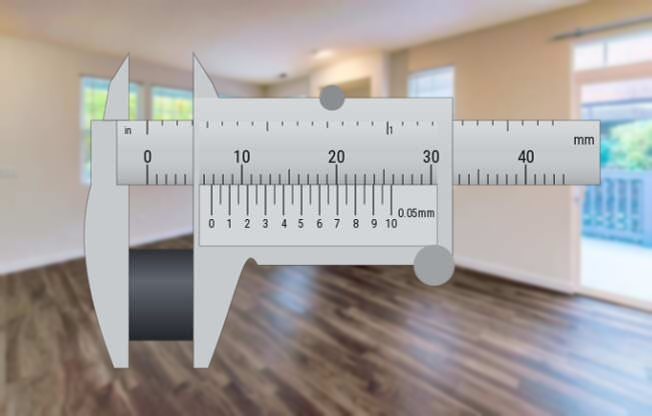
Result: 6.8 mm
